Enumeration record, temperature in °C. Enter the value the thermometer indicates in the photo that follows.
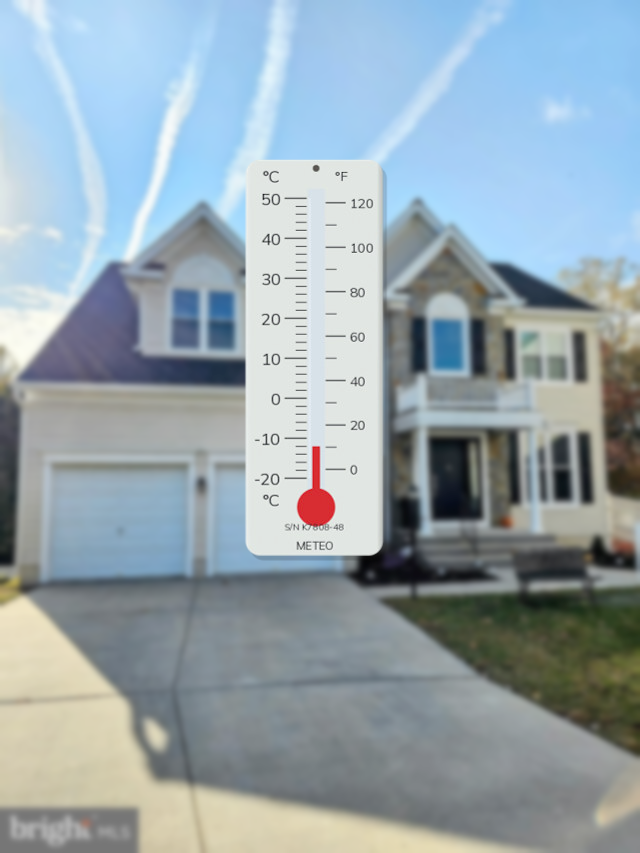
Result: -12 °C
